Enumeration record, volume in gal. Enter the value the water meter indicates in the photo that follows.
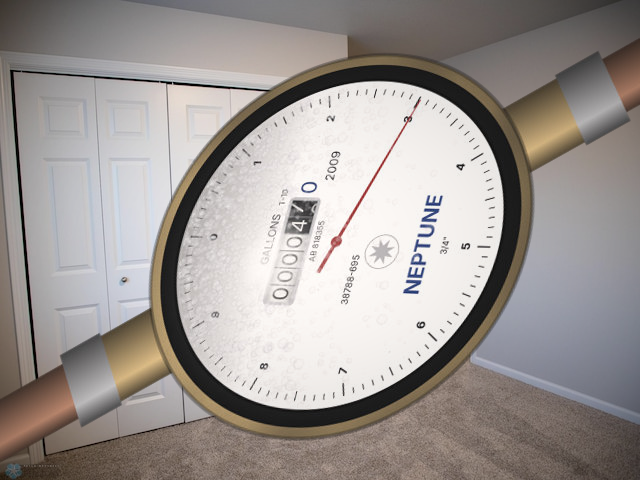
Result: 473.0 gal
